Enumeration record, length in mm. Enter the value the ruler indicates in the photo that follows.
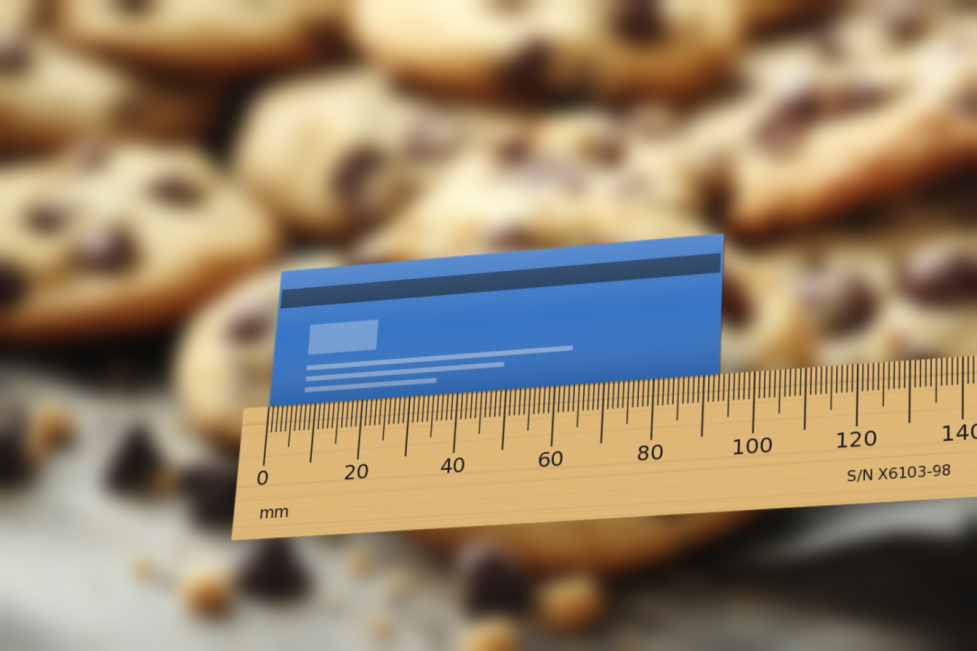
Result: 93 mm
